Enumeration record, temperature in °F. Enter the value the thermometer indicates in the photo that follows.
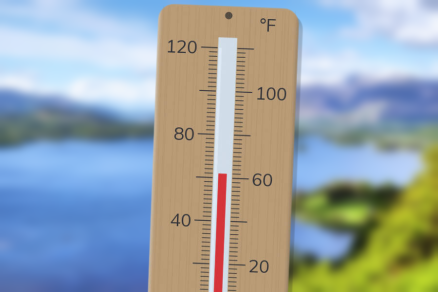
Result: 62 °F
